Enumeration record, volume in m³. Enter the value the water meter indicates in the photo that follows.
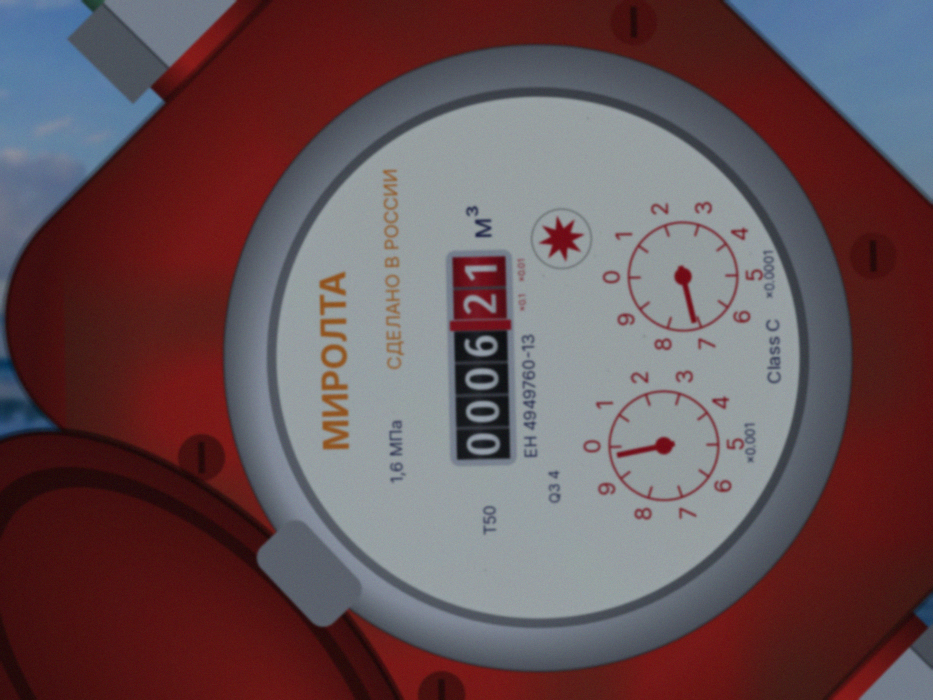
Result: 6.2097 m³
